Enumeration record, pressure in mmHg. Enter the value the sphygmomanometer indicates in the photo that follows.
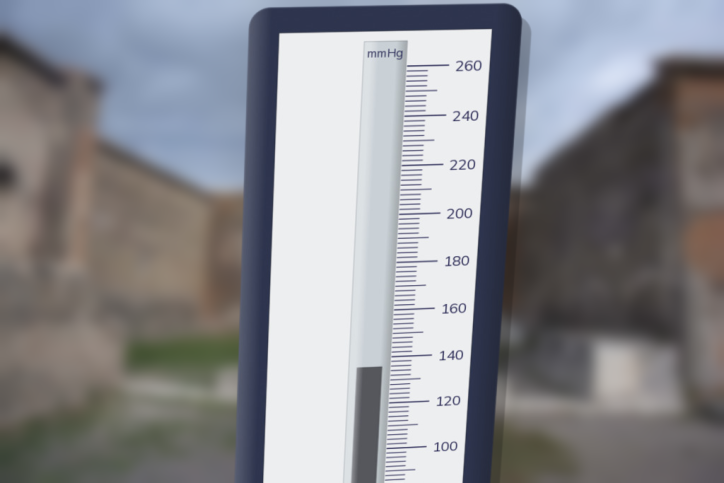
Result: 136 mmHg
